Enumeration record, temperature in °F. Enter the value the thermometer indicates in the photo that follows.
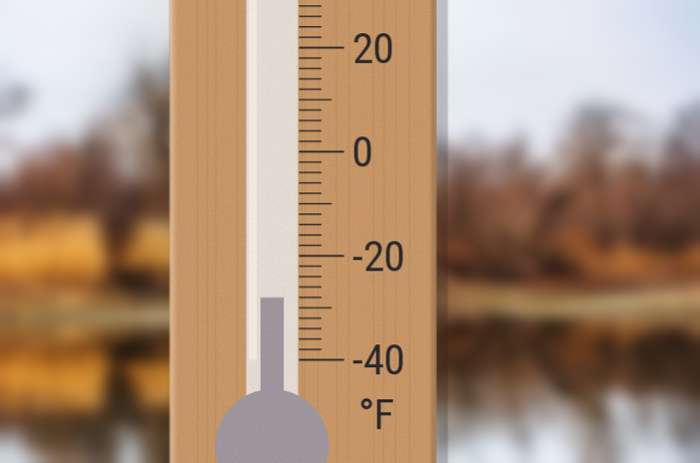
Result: -28 °F
